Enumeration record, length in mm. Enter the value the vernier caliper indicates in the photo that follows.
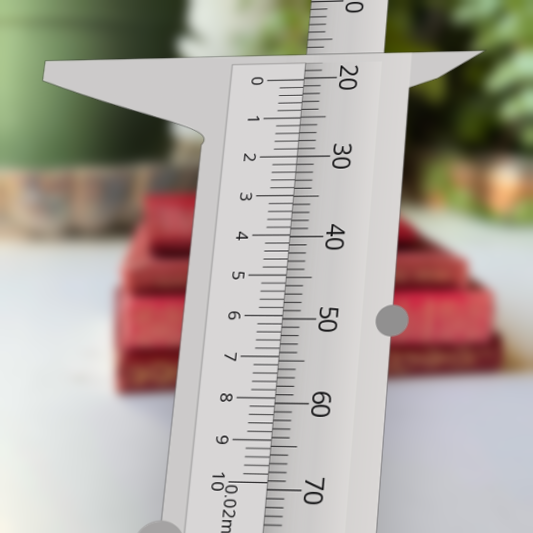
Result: 20.2 mm
